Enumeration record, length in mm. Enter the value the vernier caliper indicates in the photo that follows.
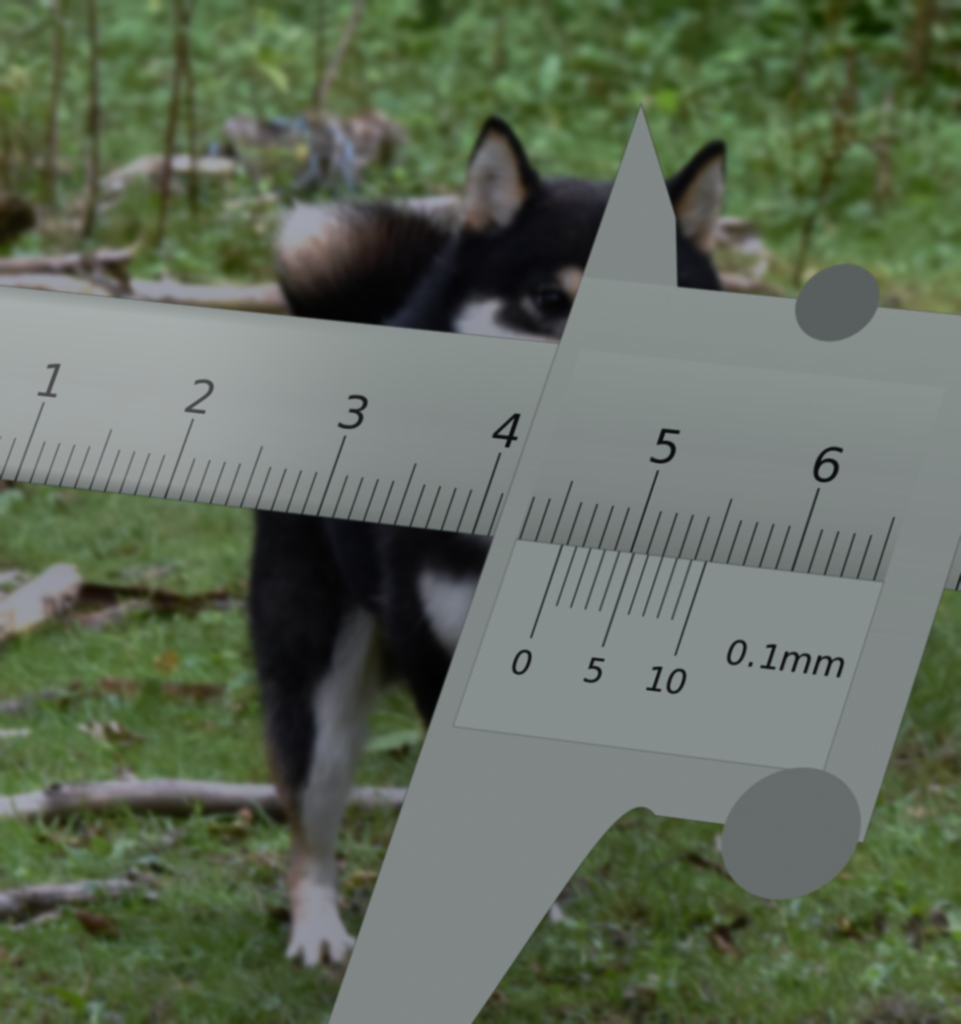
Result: 45.7 mm
